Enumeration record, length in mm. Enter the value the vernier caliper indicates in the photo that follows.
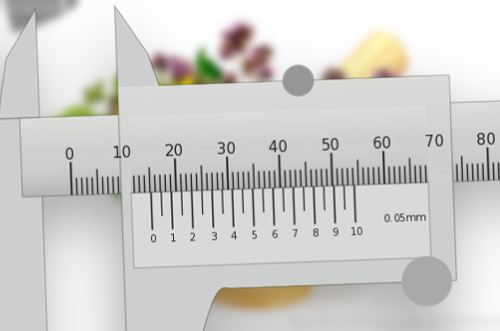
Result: 15.2 mm
